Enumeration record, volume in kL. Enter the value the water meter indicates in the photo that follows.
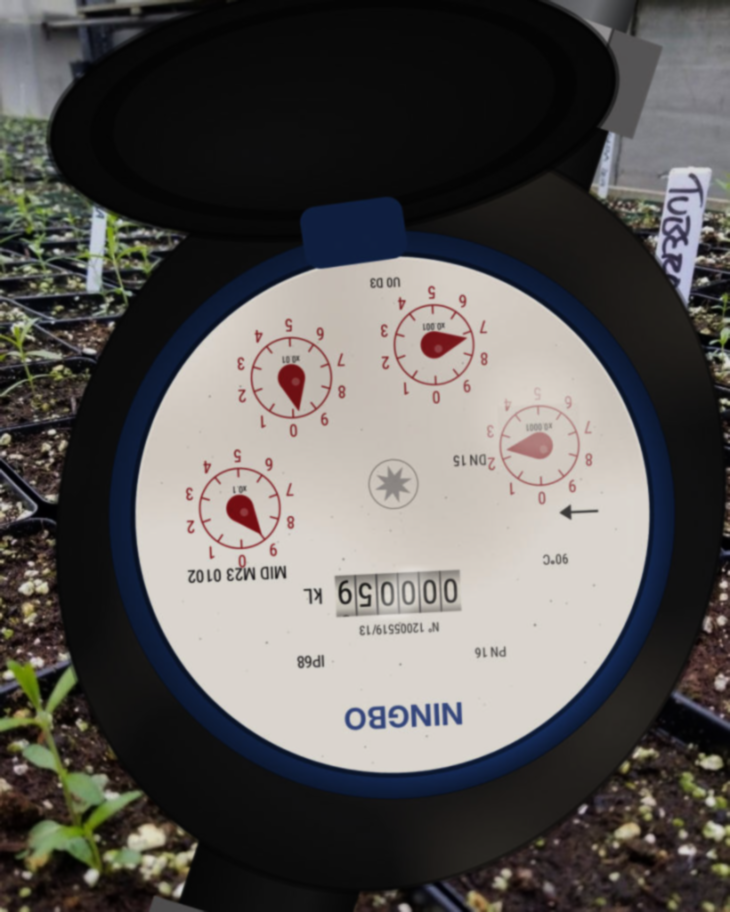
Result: 58.8972 kL
